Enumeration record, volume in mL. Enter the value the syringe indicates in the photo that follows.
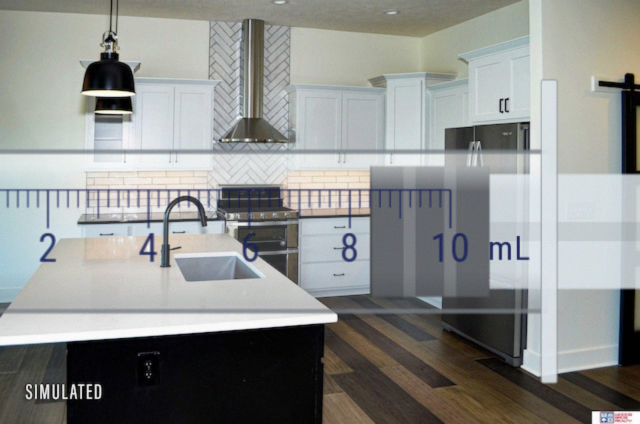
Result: 8.4 mL
